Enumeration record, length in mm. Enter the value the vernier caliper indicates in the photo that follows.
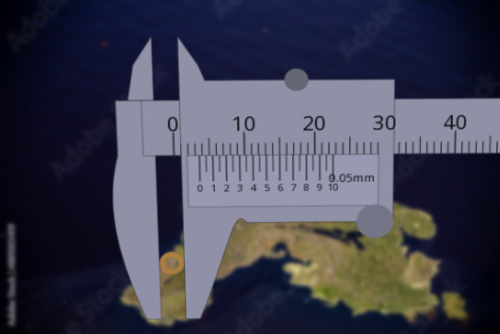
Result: 3.6 mm
